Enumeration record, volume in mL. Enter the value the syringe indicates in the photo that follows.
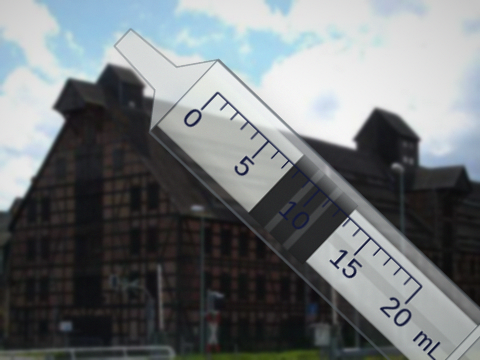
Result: 7.5 mL
